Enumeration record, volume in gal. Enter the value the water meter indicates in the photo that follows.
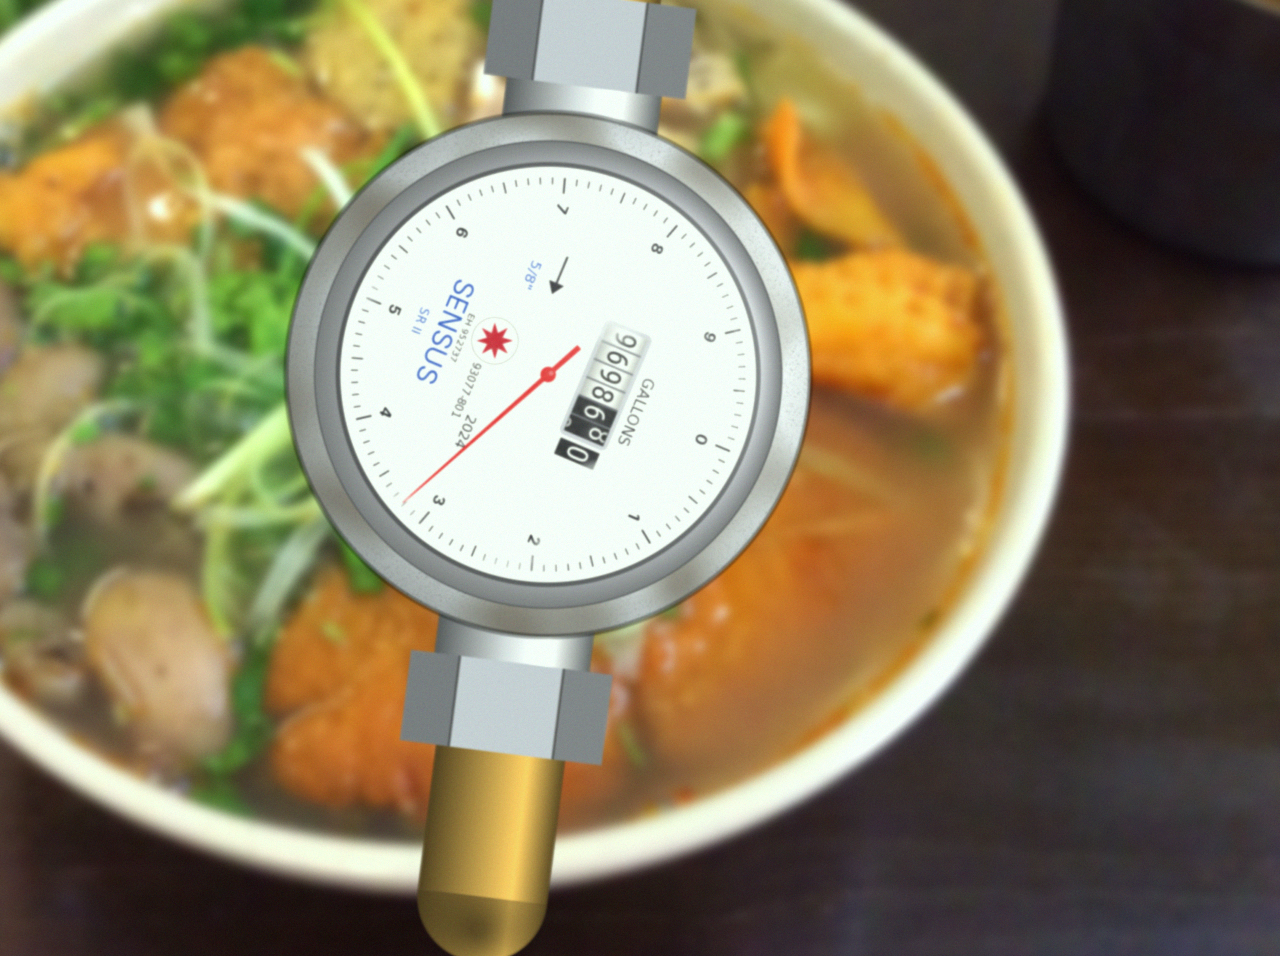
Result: 9698683.2 gal
